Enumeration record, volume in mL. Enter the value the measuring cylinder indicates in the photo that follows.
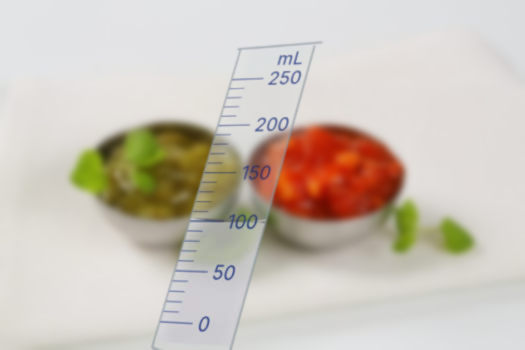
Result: 100 mL
